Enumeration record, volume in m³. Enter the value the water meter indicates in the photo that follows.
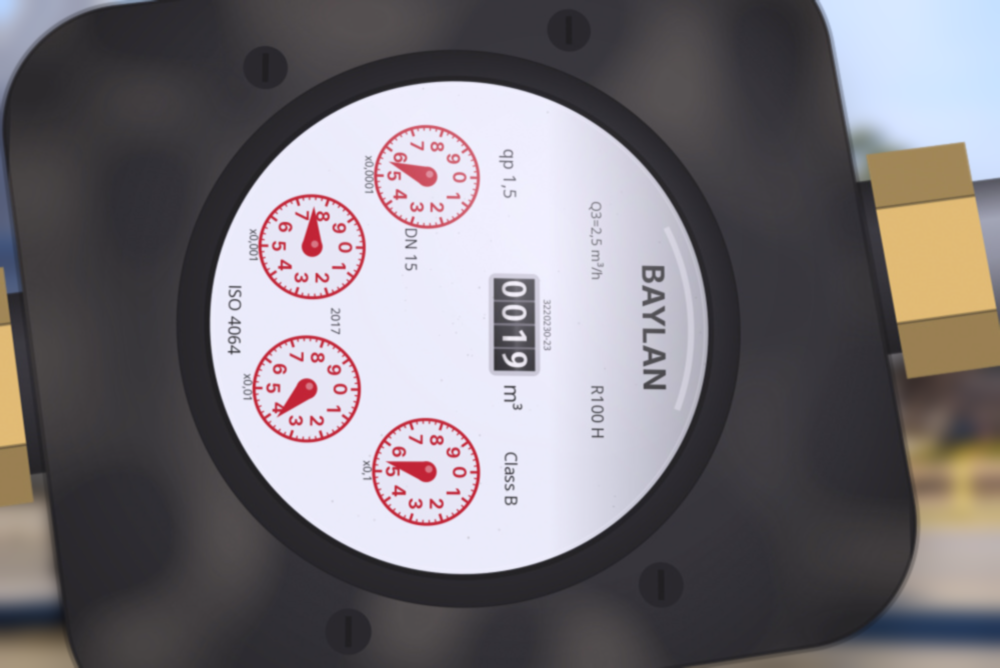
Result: 19.5375 m³
